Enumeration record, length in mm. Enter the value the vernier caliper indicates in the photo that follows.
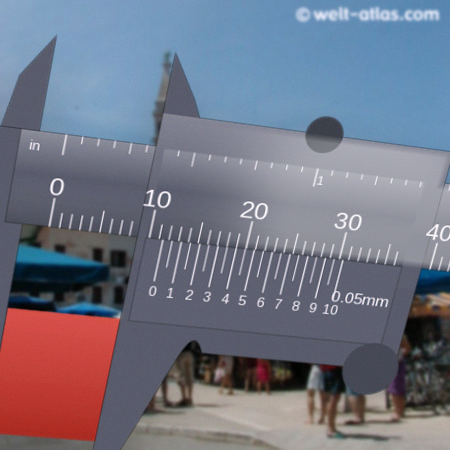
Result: 11.4 mm
